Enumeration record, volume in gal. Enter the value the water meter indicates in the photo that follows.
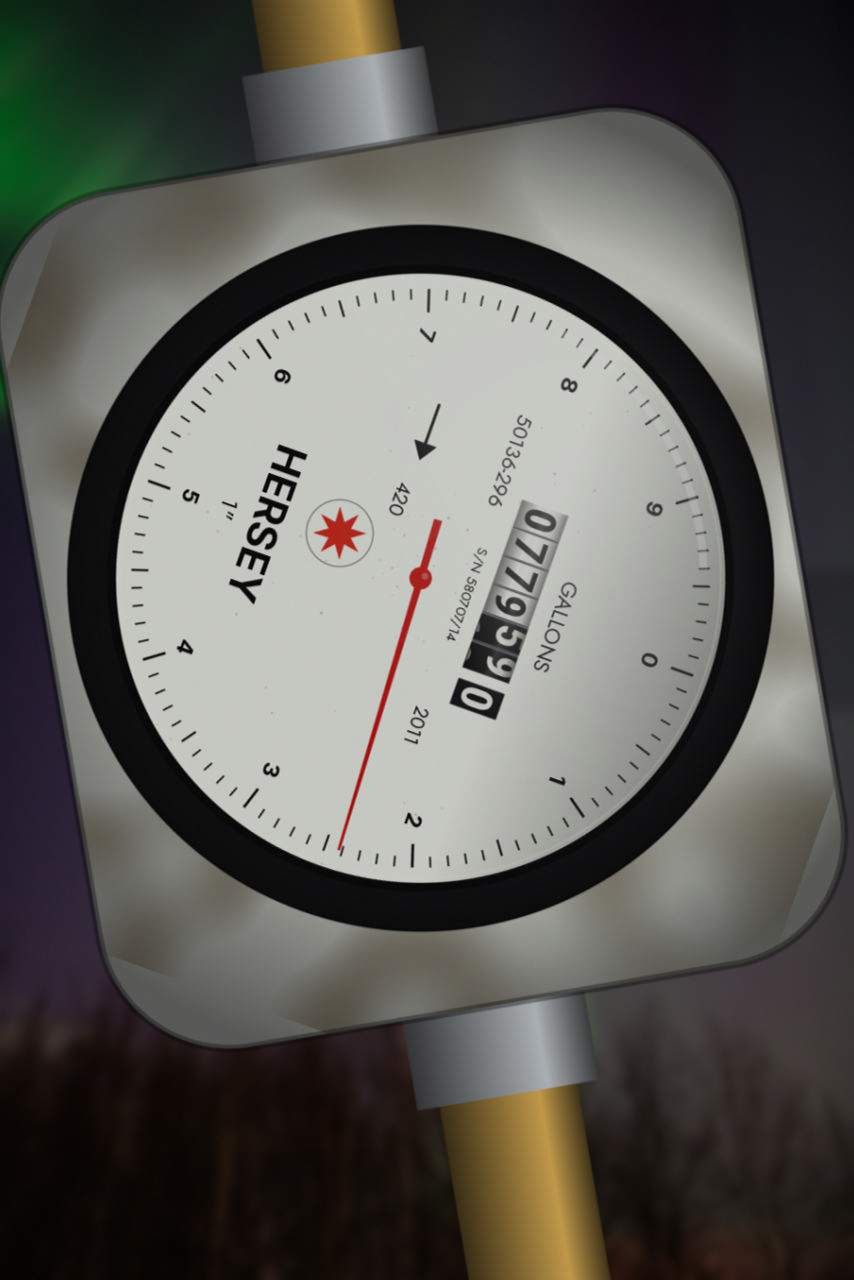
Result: 779592.4 gal
